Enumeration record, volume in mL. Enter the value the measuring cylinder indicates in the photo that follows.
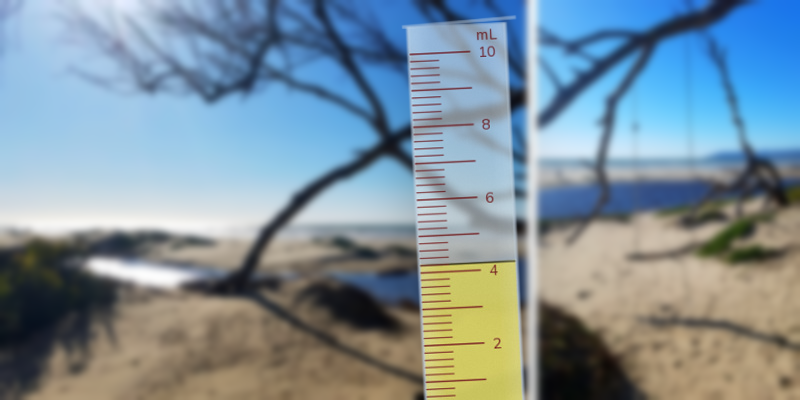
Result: 4.2 mL
